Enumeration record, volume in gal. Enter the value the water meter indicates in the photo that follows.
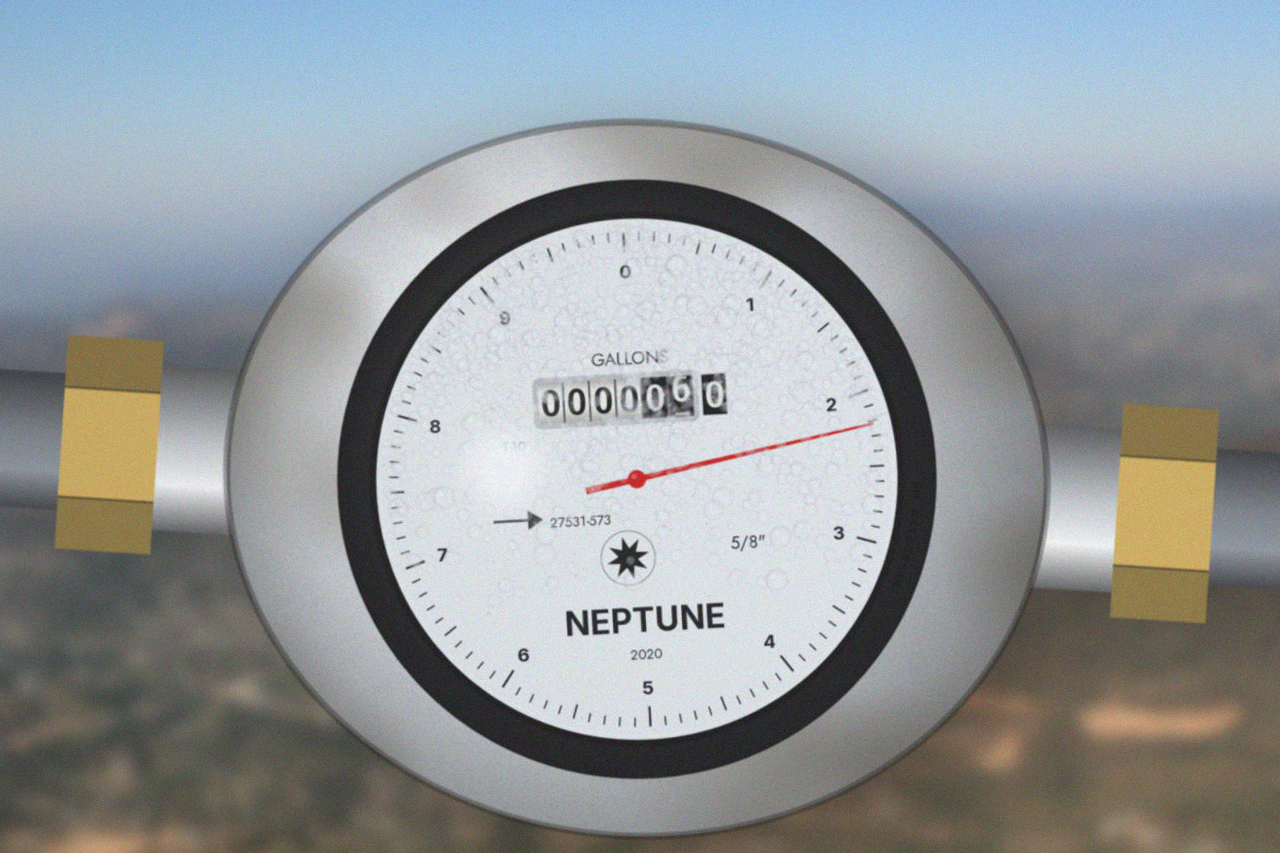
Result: 62.2 gal
